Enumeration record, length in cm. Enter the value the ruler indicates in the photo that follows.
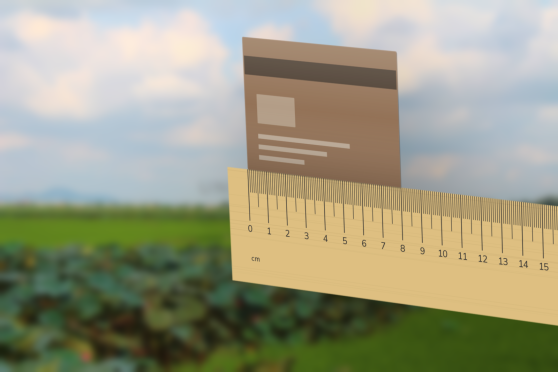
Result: 8 cm
